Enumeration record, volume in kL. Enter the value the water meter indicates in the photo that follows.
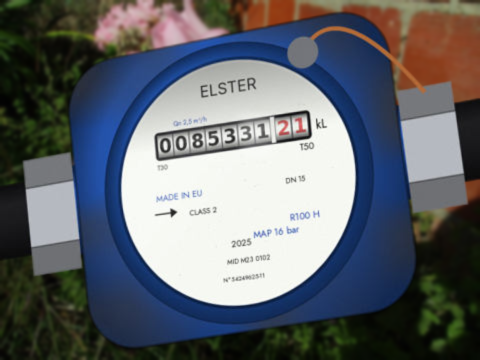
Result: 85331.21 kL
